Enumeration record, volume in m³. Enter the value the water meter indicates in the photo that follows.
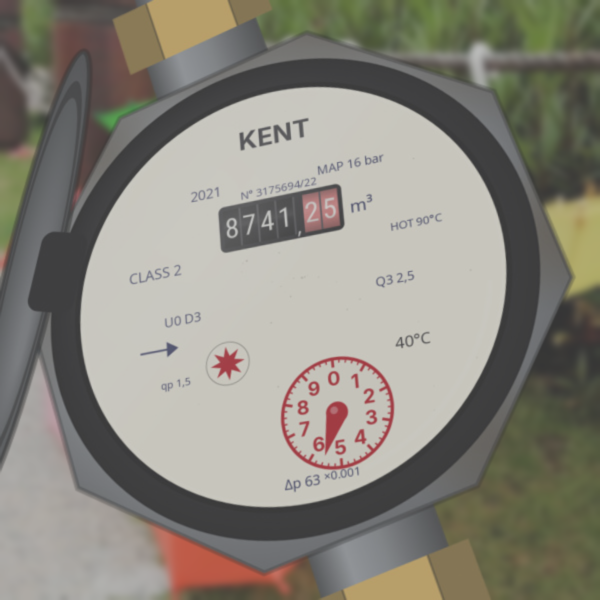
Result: 8741.255 m³
